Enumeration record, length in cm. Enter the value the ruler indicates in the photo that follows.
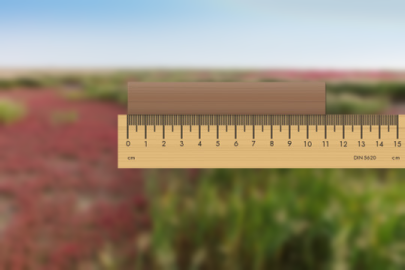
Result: 11 cm
